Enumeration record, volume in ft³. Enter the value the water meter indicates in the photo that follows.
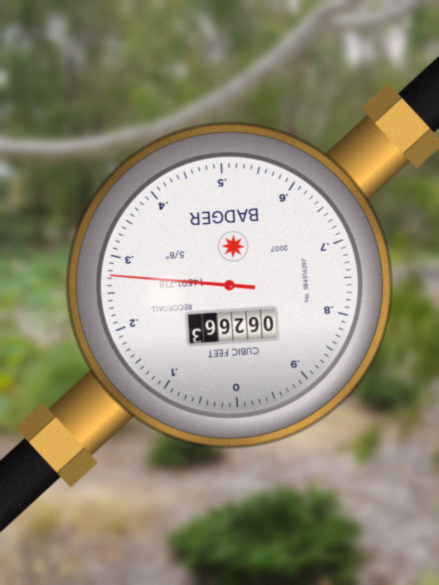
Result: 62663.27 ft³
